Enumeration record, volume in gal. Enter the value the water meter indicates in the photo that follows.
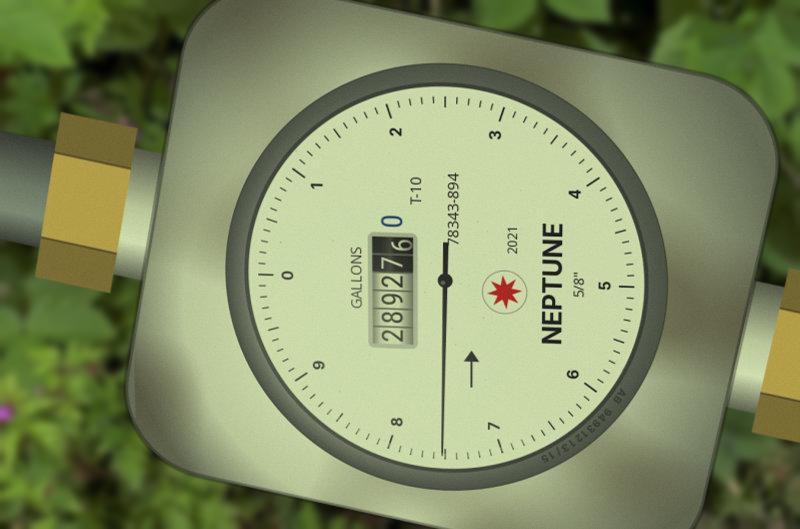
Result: 2892757.5 gal
